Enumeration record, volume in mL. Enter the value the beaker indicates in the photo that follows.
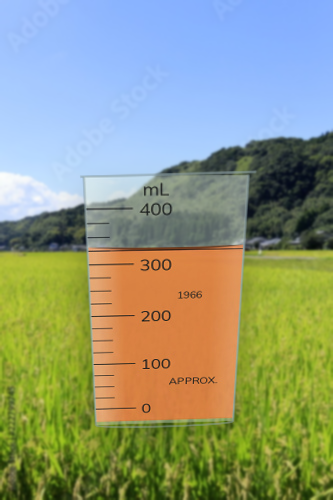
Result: 325 mL
